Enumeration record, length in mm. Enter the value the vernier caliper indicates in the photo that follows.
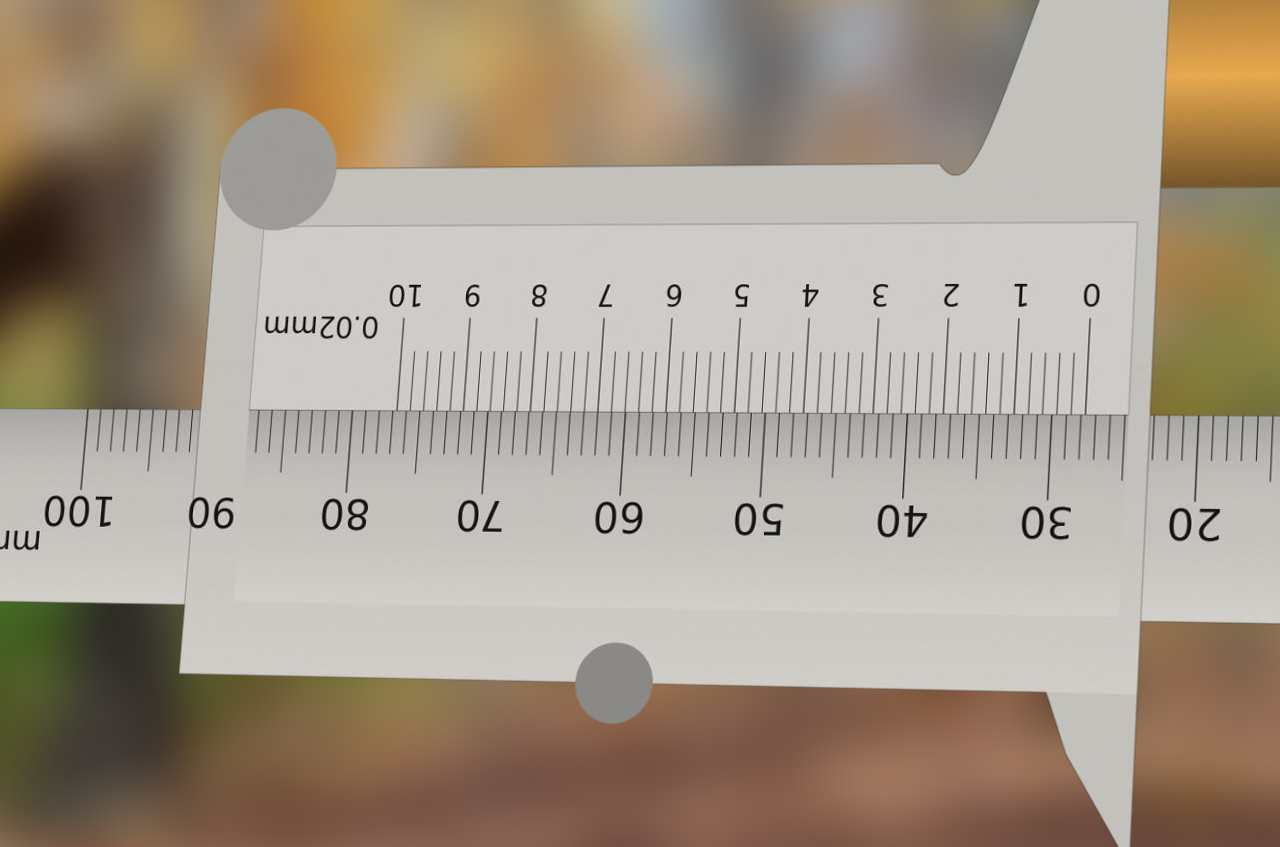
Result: 27.7 mm
